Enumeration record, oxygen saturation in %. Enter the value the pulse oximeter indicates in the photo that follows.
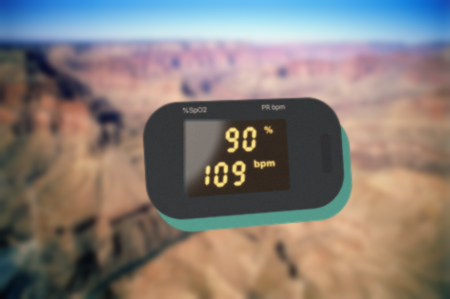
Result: 90 %
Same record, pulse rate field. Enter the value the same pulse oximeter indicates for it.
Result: 109 bpm
